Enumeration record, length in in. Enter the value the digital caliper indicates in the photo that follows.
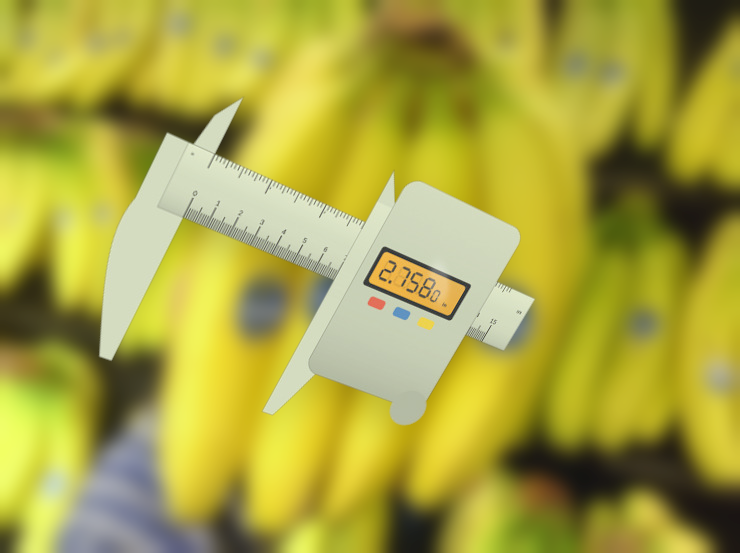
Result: 2.7580 in
